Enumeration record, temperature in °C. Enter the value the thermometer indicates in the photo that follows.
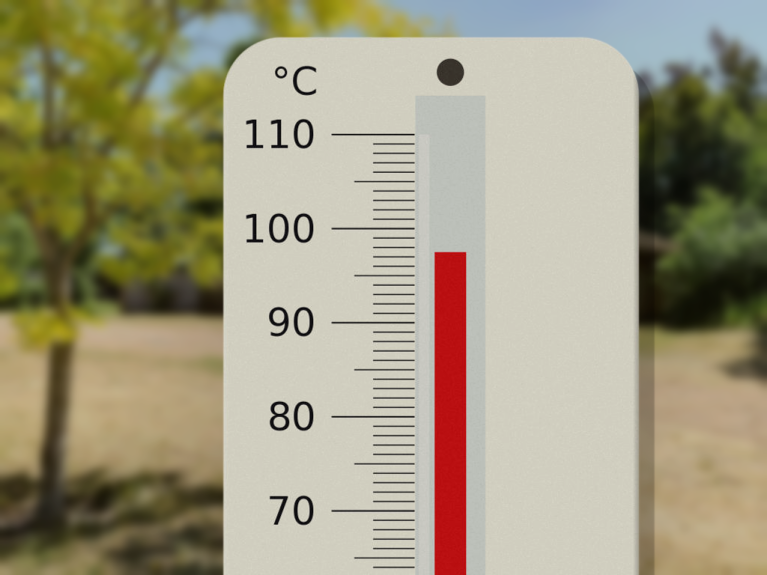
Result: 97.5 °C
